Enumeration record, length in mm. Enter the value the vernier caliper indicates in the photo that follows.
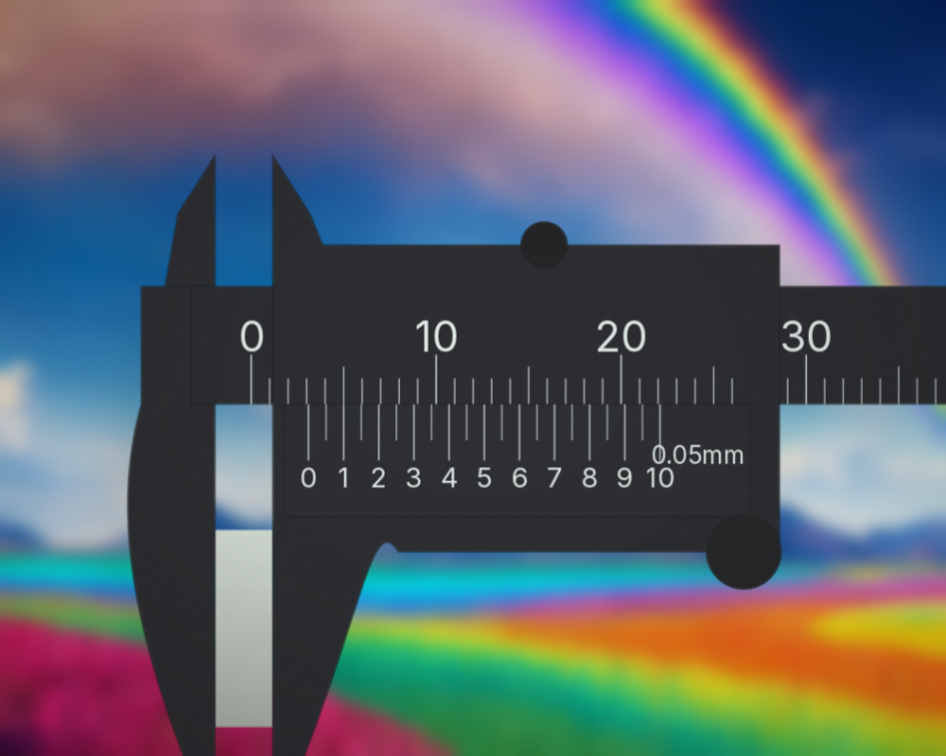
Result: 3.1 mm
